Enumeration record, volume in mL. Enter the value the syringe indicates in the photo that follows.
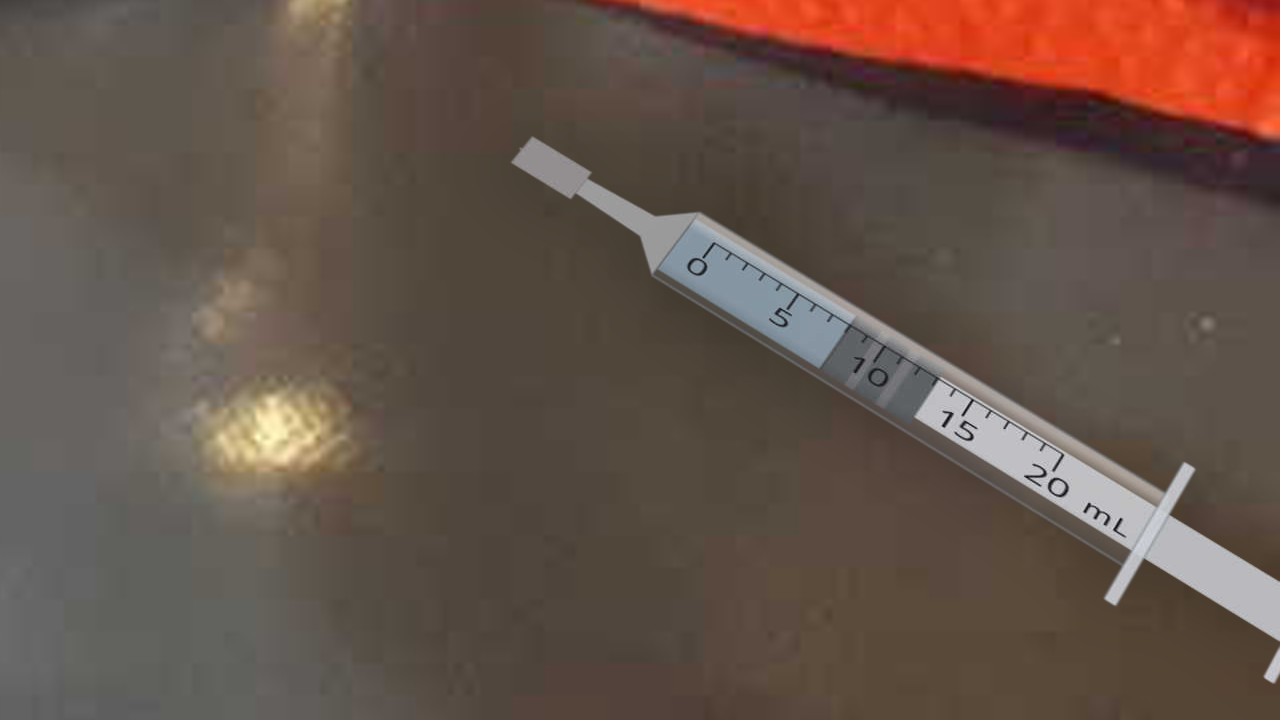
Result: 8 mL
